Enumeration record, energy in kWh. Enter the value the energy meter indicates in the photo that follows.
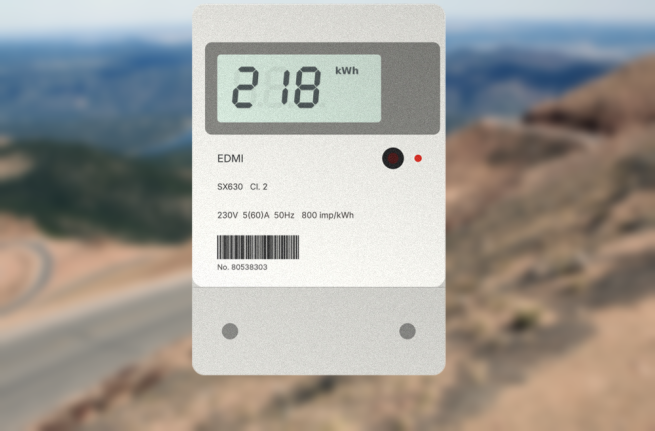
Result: 218 kWh
